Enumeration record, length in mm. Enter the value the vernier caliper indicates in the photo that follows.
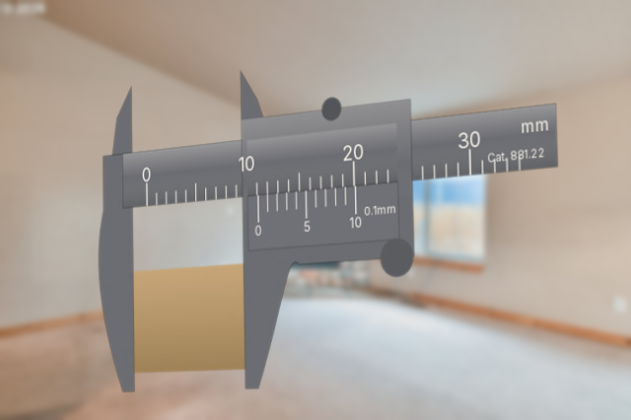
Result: 11.1 mm
